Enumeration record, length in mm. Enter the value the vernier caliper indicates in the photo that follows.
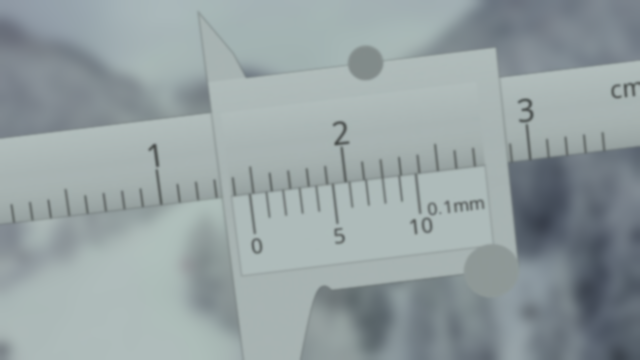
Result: 14.8 mm
